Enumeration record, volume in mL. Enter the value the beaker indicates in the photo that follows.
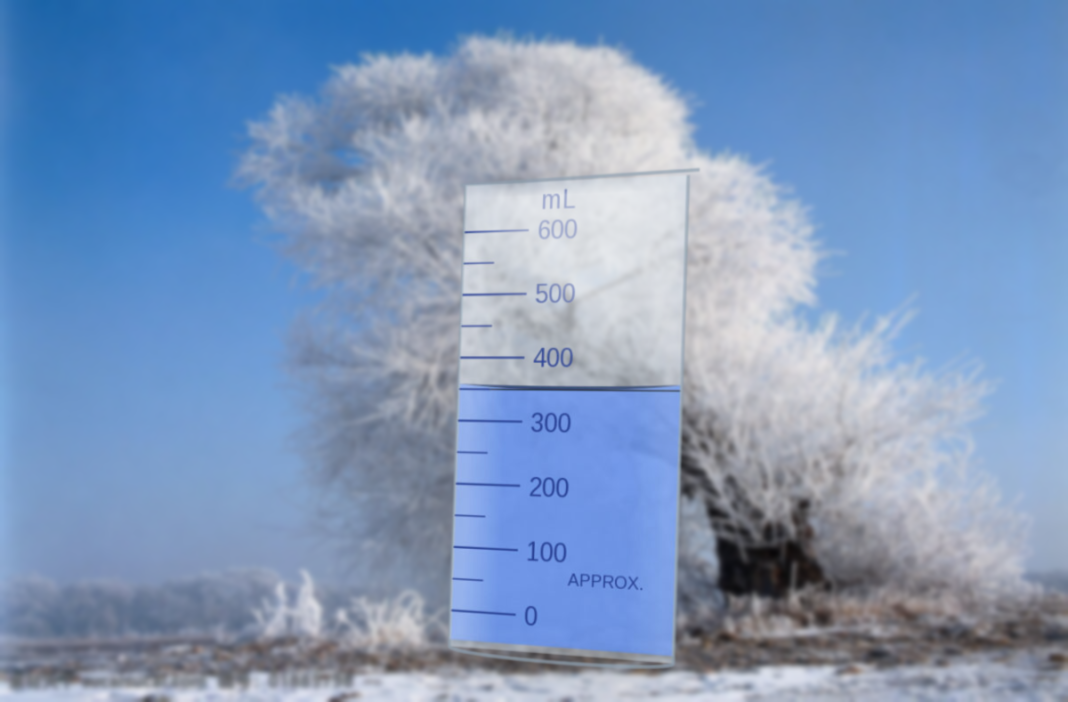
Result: 350 mL
